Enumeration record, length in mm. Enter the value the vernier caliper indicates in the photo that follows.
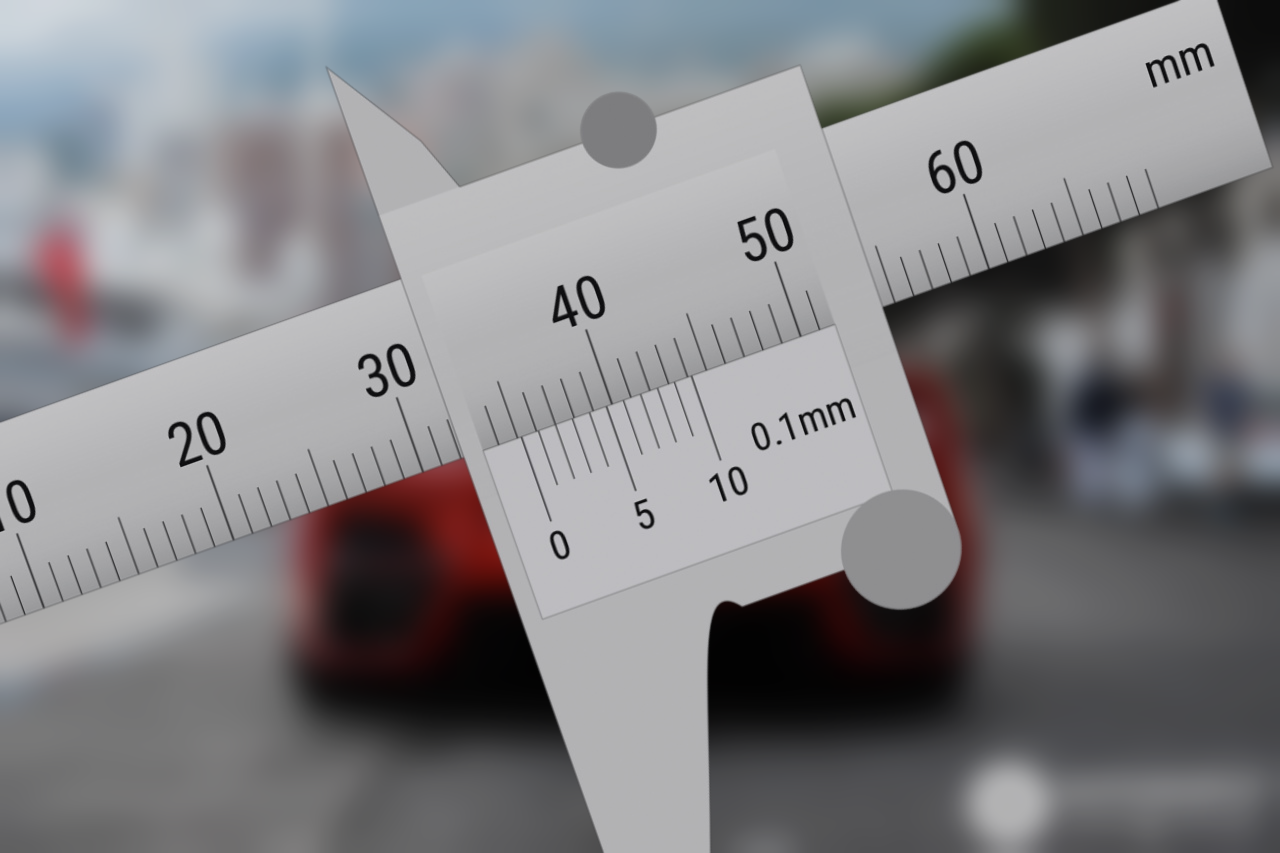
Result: 35.2 mm
